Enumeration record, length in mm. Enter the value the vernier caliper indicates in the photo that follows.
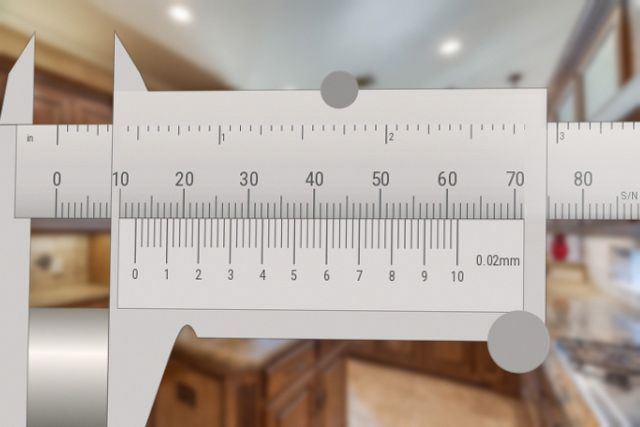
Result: 12.6 mm
